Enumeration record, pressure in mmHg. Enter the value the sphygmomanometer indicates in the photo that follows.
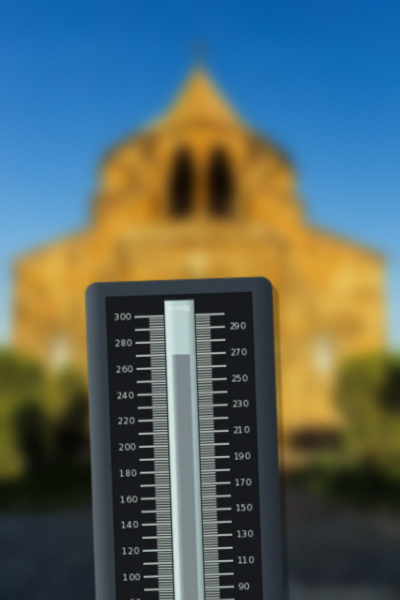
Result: 270 mmHg
